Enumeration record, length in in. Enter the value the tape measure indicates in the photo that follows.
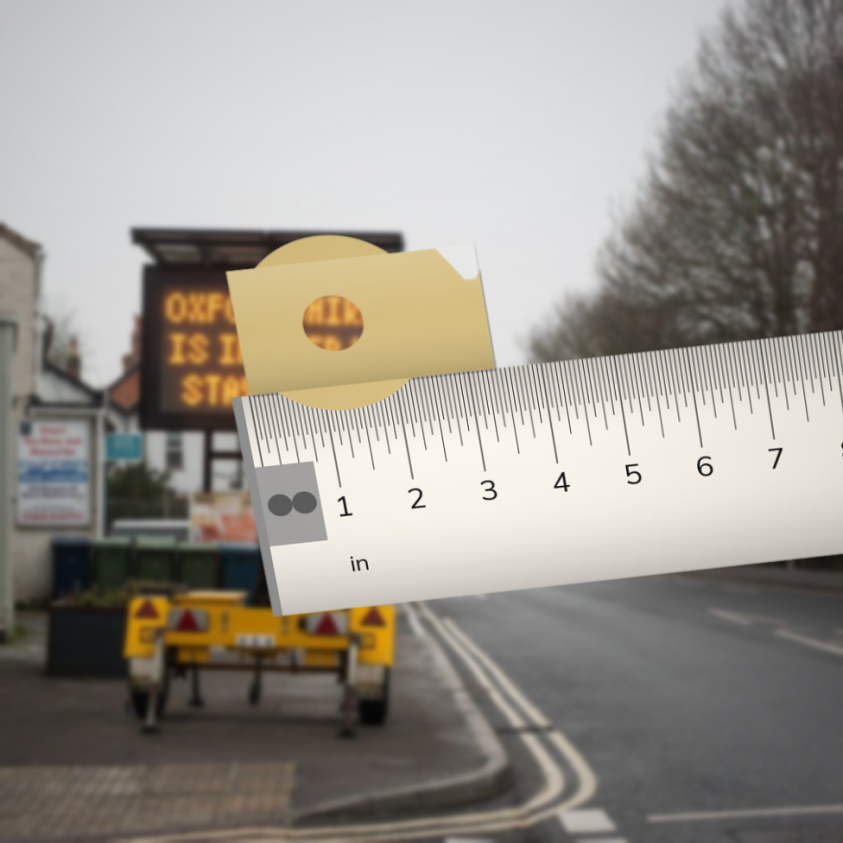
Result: 3.375 in
